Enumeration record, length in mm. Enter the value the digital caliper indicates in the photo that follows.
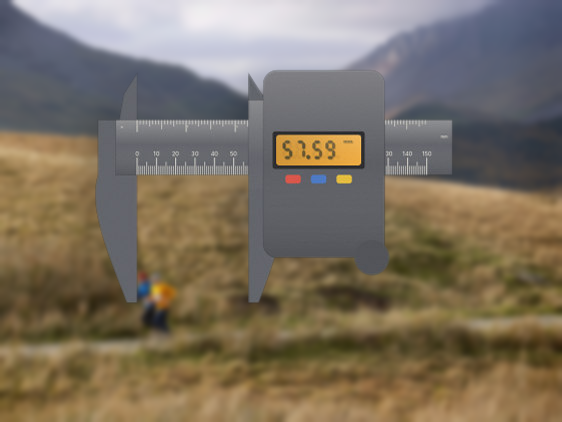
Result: 57.59 mm
